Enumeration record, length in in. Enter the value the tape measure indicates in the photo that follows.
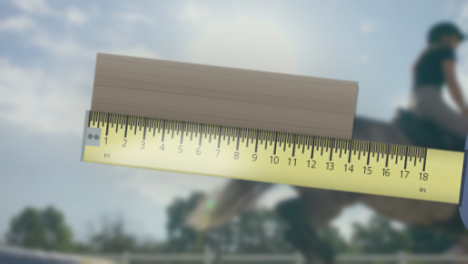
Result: 14 in
